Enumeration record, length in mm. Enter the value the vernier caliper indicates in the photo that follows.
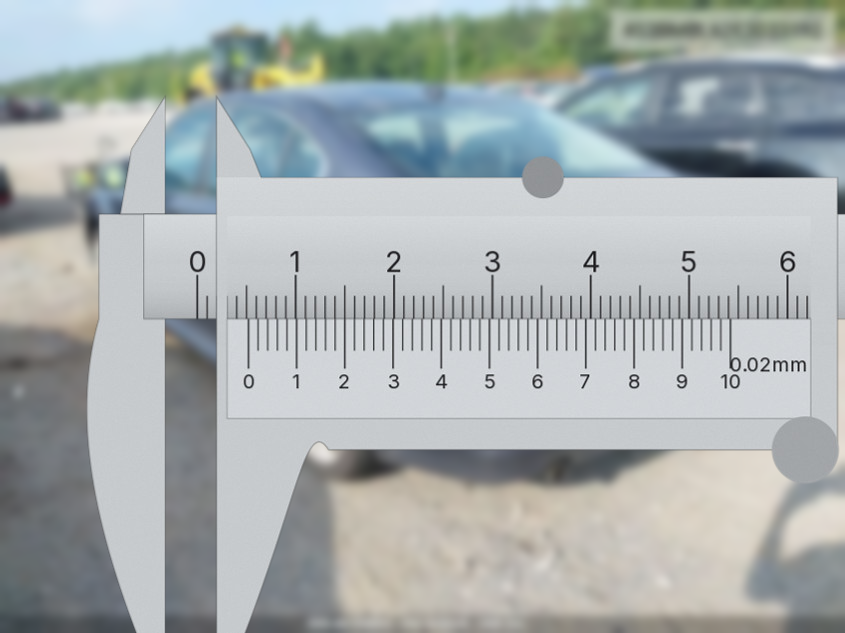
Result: 5.2 mm
